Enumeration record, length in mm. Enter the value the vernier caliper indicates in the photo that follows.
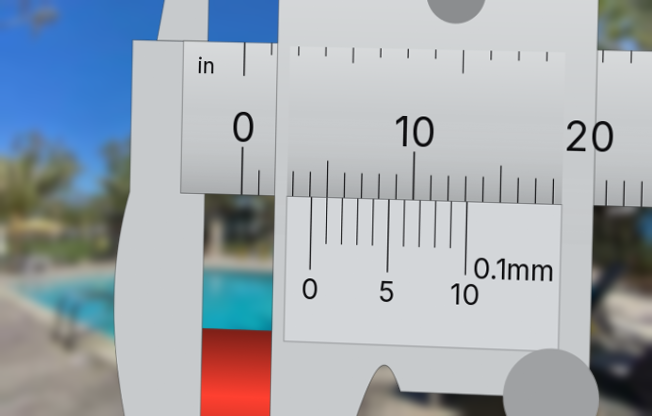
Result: 4.1 mm
